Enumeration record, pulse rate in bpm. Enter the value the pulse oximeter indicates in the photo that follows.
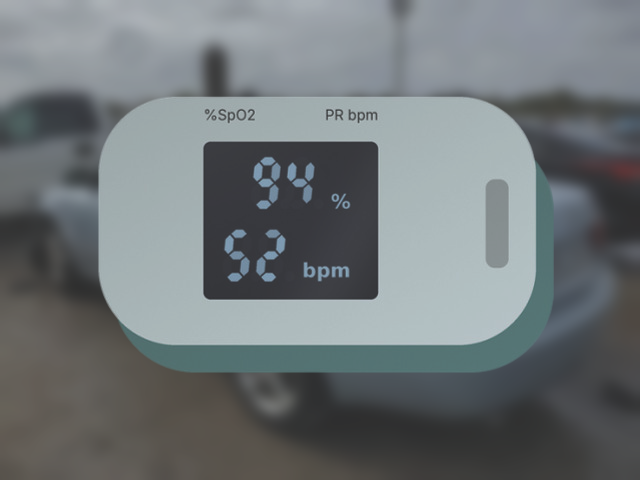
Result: 52 bpm
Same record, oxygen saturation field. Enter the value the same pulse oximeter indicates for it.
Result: 94 %
